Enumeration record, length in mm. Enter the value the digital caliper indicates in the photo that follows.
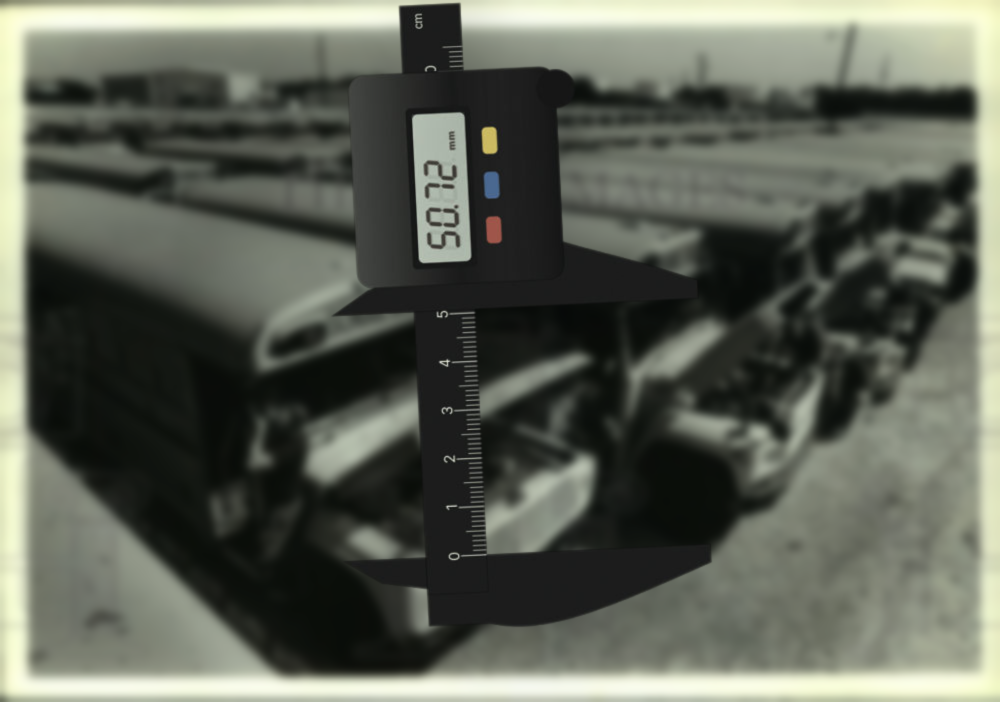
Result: 50.72 mm
